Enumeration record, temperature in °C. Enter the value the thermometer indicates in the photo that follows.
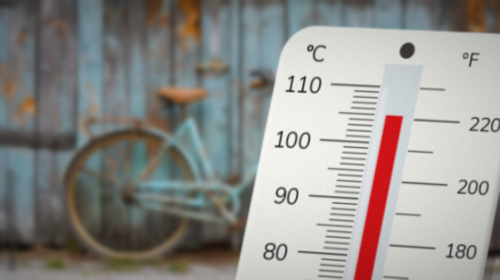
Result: 105 °C
